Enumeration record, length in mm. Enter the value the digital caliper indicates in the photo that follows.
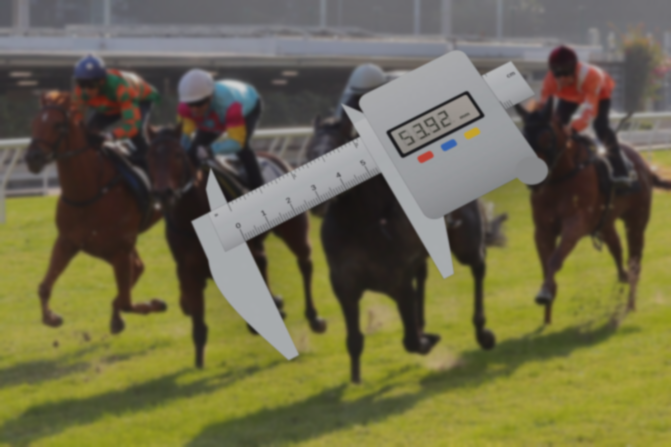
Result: 53.92 mm
